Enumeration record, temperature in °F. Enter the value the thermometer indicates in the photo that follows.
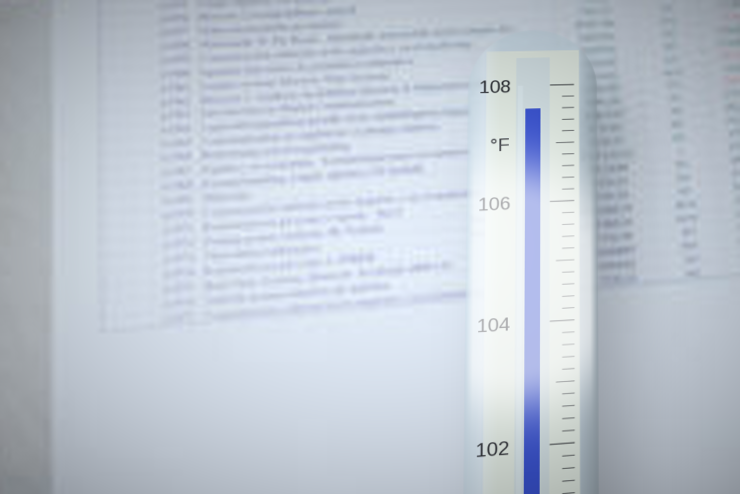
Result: 107.6 °F
